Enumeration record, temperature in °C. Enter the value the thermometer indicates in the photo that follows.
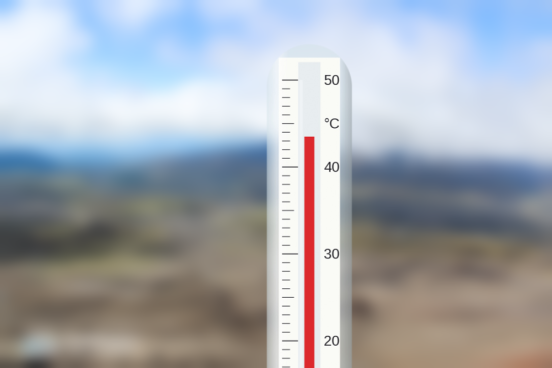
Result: 43.5 °C
